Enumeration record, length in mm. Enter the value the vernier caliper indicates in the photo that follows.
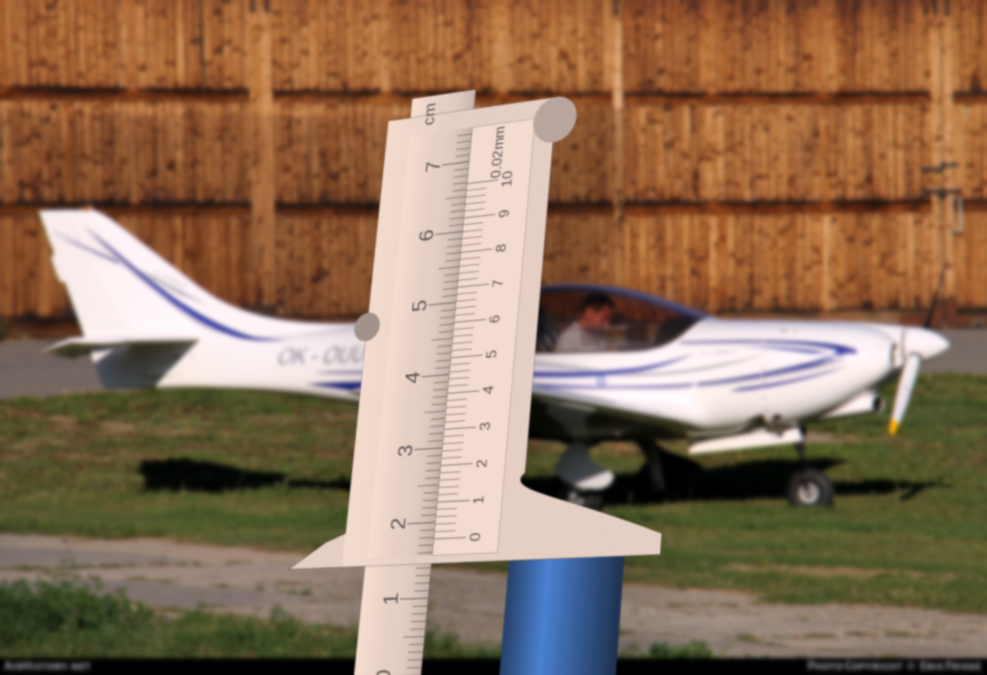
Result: 17.8 mm
